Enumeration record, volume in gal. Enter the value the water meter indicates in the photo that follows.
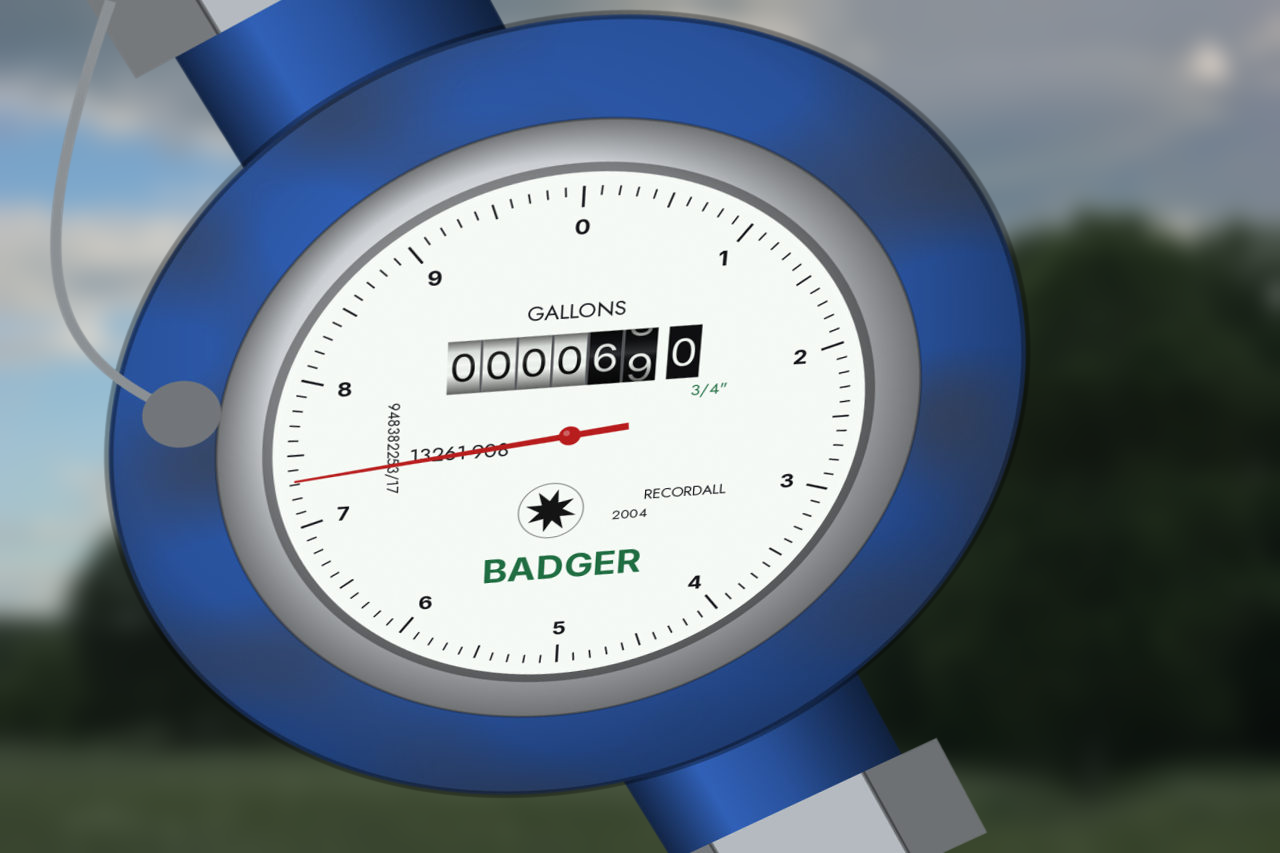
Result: 687.3 gal
